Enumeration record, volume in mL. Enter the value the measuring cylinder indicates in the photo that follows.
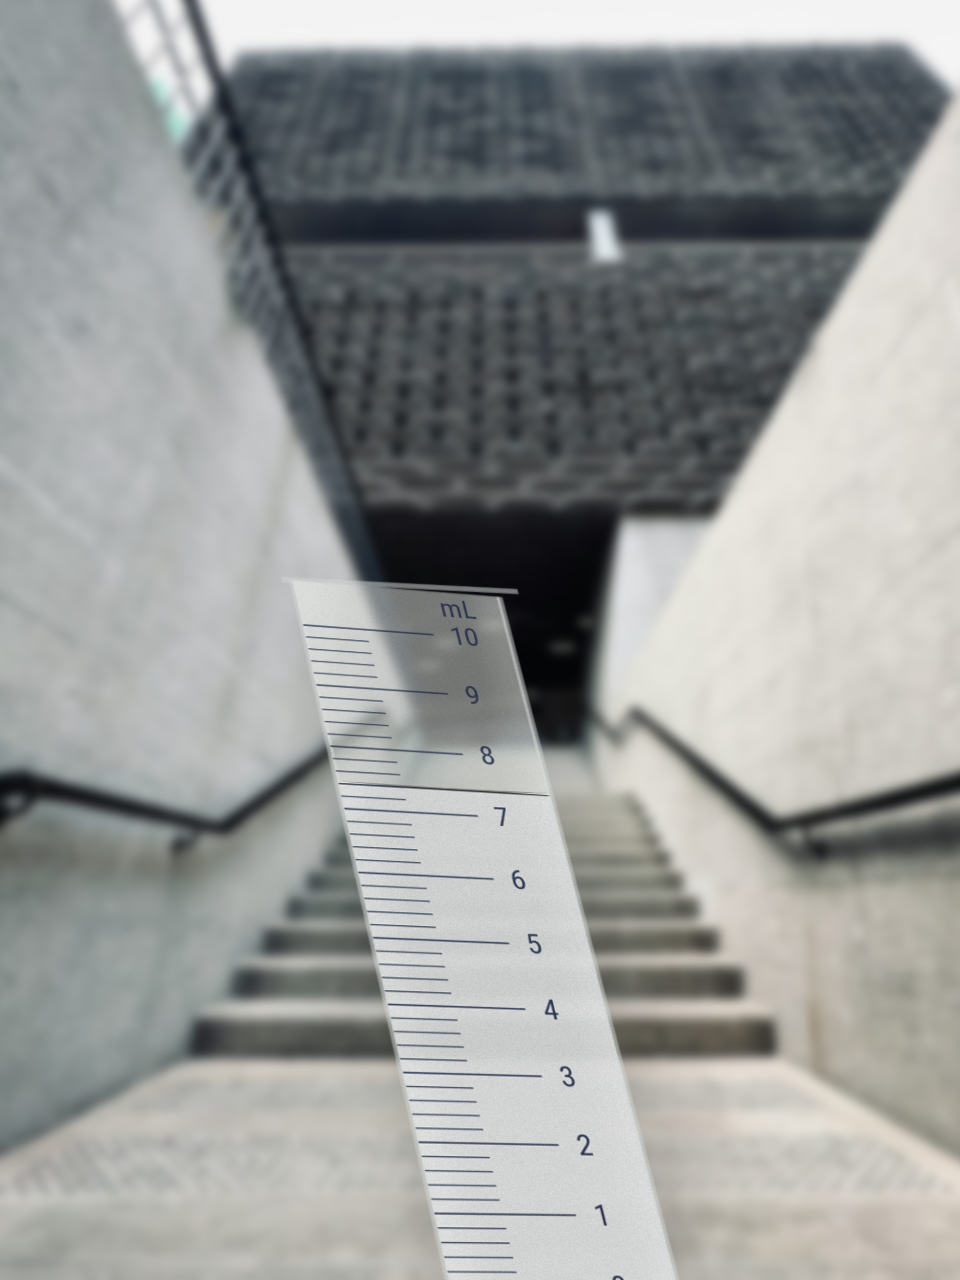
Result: 7.4 mL
